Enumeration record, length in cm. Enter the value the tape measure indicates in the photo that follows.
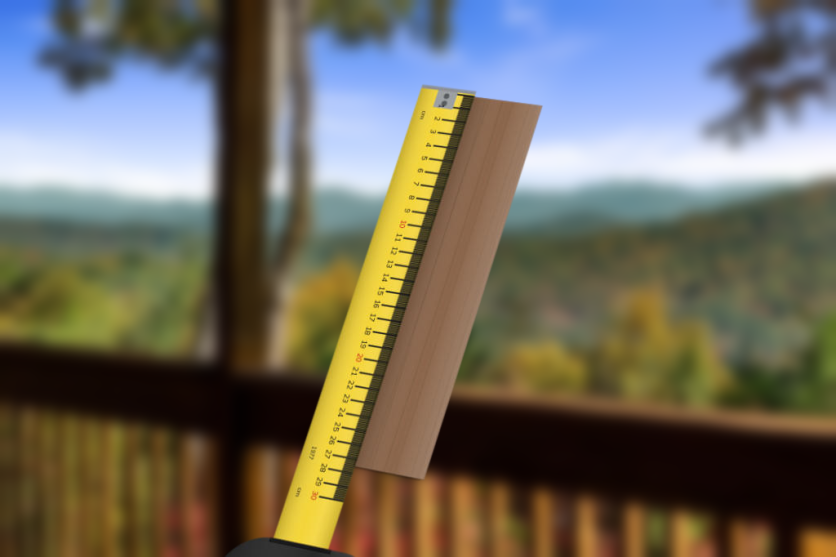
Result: 27.5 cm
